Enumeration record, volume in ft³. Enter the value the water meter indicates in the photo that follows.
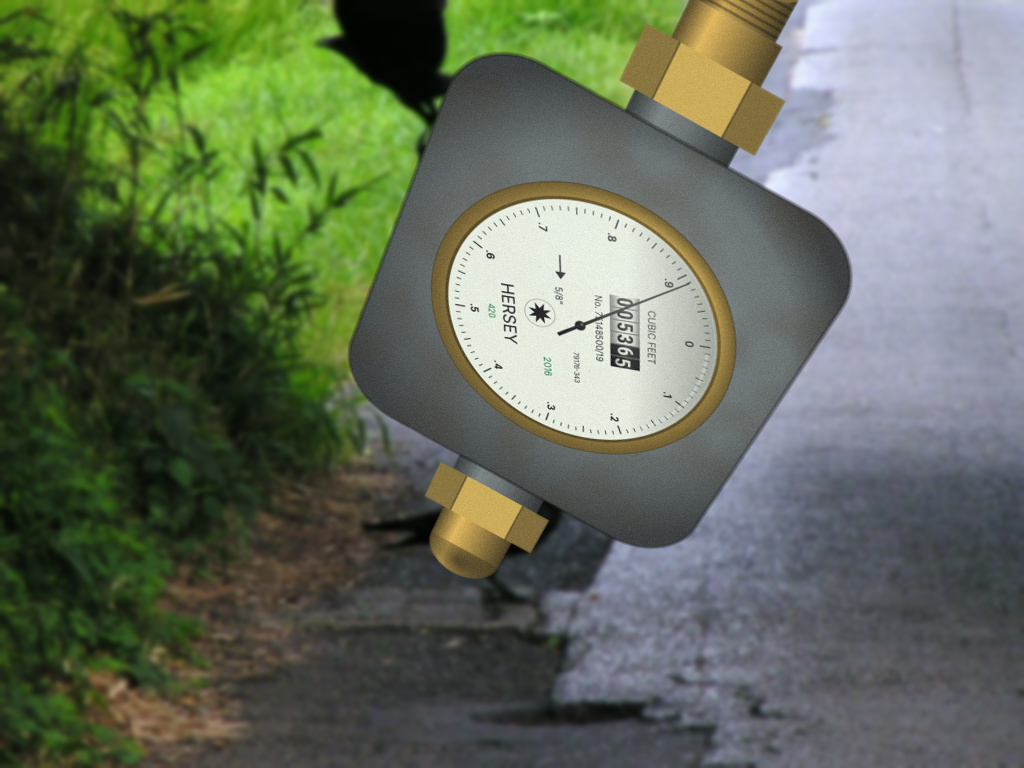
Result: 5364.91 ft³
